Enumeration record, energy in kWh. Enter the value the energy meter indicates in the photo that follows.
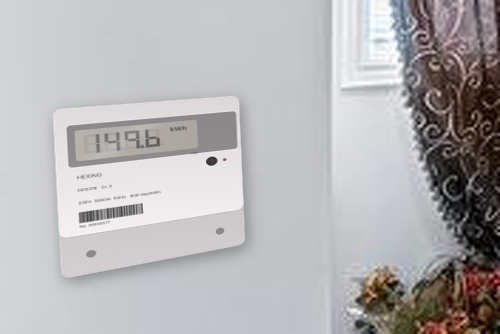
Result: 149.6 kWh
